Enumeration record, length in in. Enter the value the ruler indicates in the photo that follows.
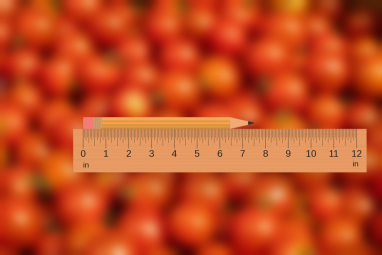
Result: 7.5 in
